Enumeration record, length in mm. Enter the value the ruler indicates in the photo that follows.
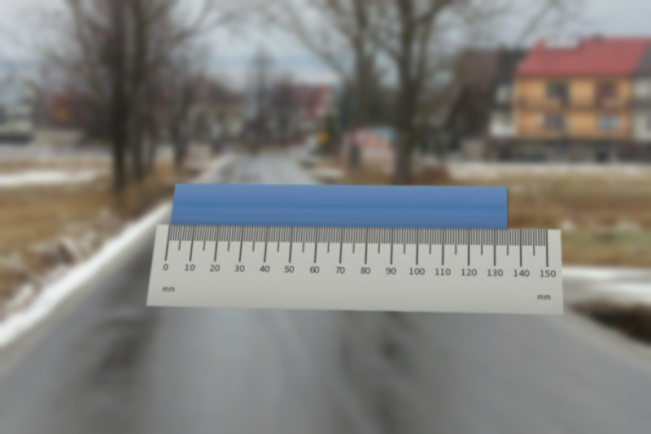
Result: 135 mm
